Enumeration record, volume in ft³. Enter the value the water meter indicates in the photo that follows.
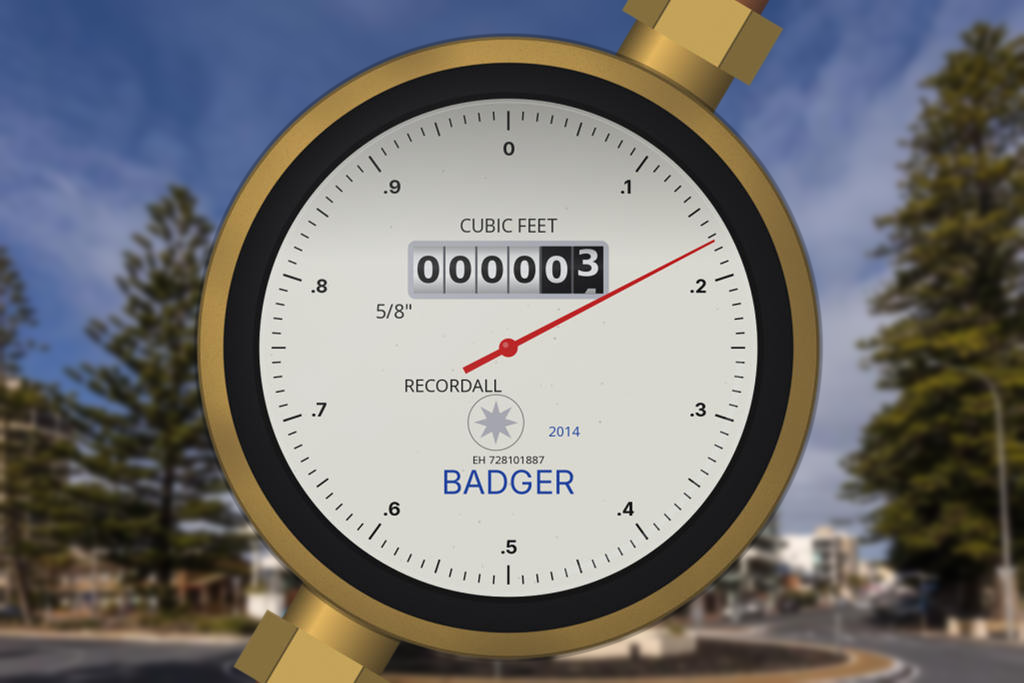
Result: 3.17 ft³
